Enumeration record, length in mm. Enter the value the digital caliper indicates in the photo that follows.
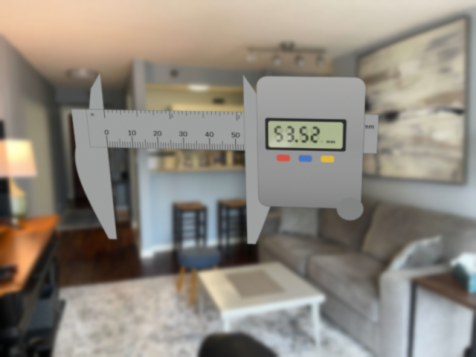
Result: 53.52 mm
